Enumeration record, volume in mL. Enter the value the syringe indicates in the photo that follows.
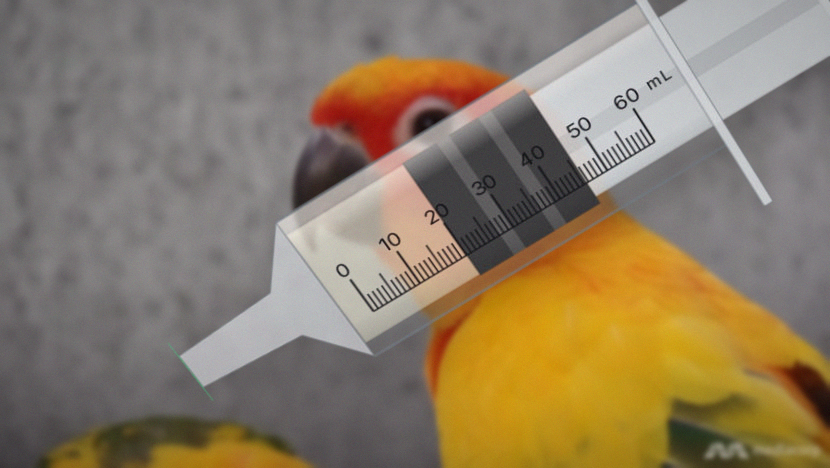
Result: 20 mL
